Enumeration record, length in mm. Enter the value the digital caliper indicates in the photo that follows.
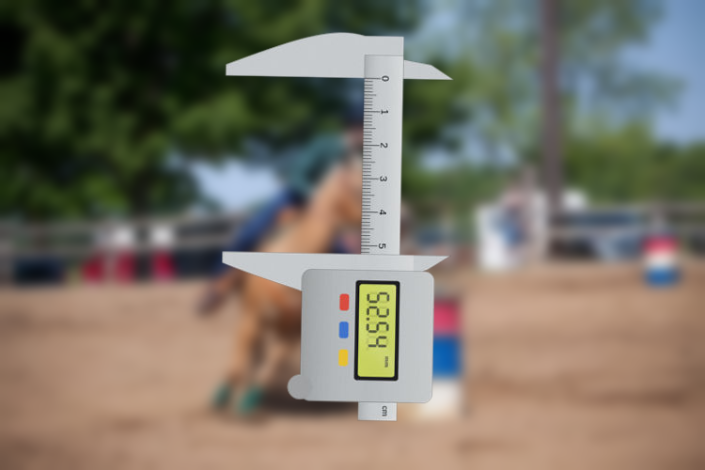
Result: 52.54 mm
